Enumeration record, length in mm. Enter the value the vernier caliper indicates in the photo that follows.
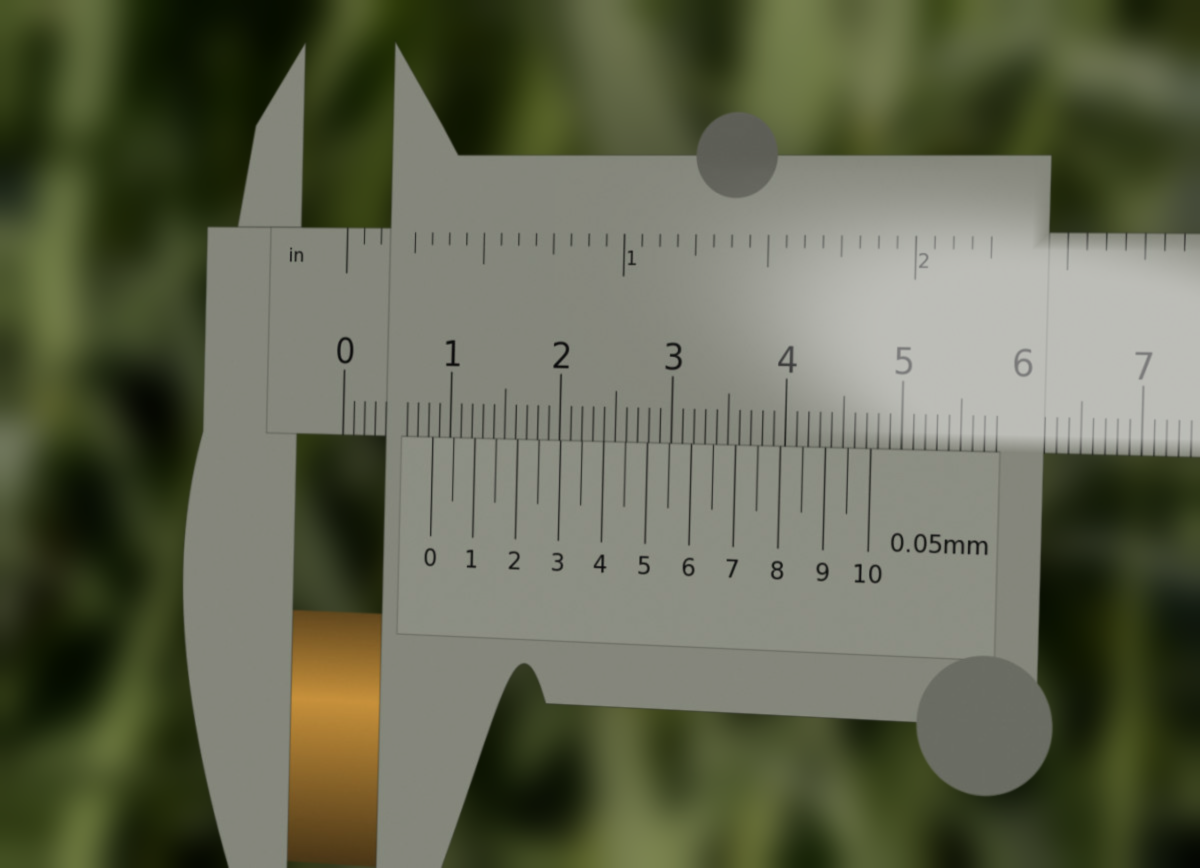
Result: 8.4 mm
